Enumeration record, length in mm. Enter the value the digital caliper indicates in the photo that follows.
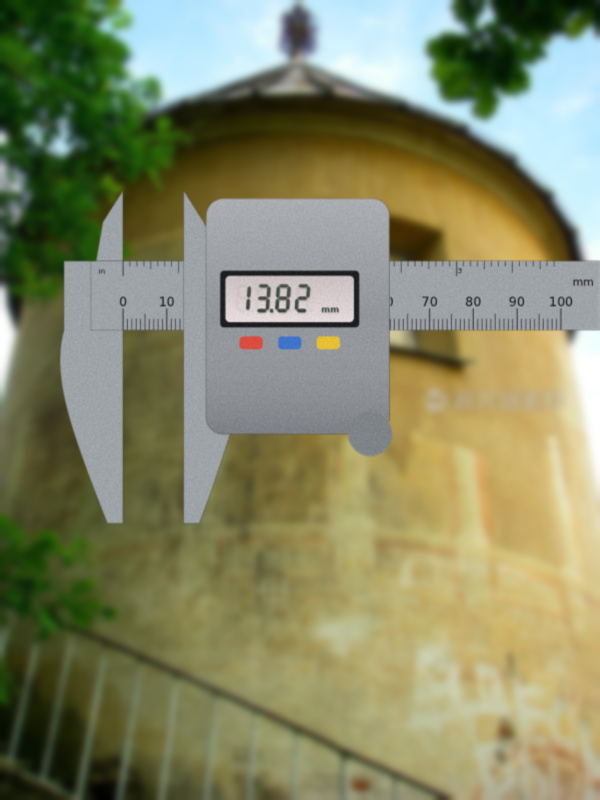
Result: 13.82 mm
